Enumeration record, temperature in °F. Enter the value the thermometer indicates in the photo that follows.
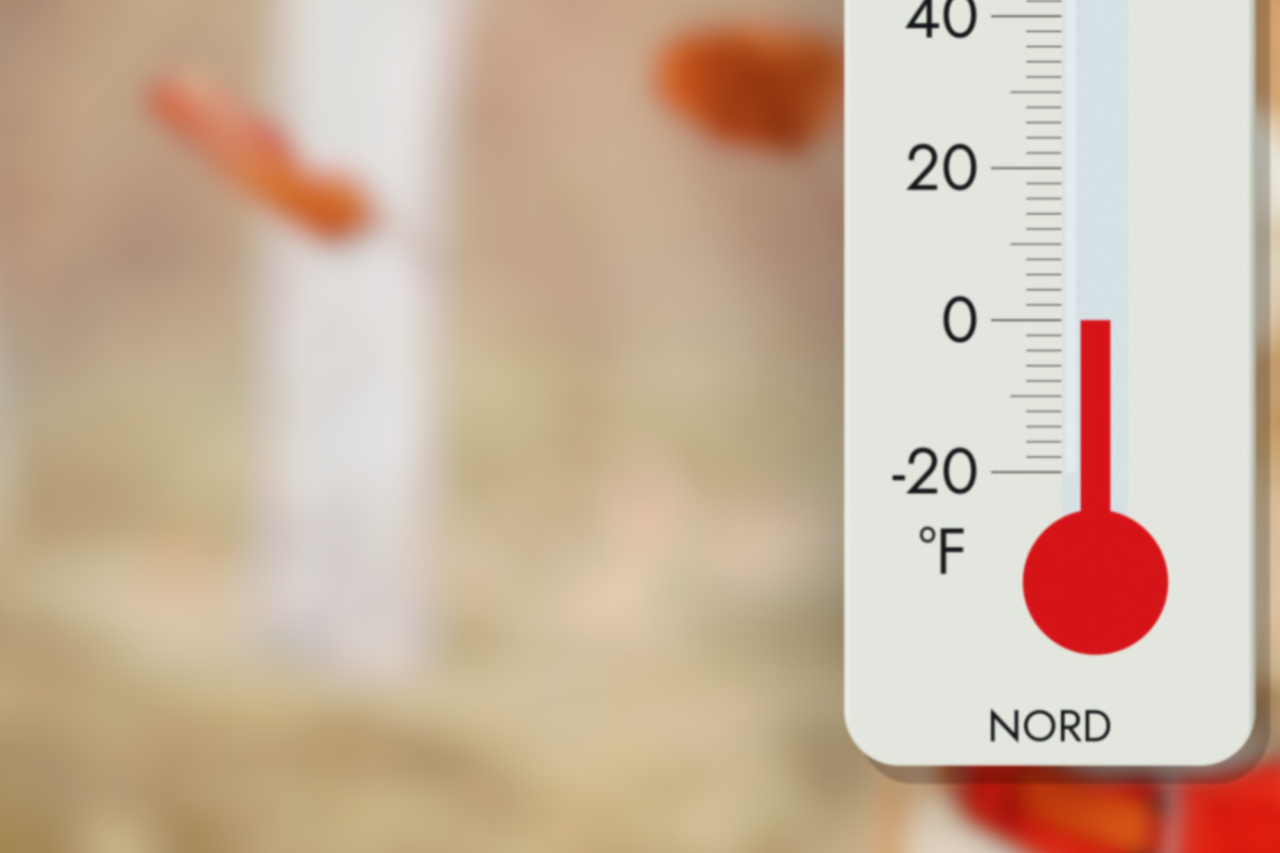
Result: 0 °F
